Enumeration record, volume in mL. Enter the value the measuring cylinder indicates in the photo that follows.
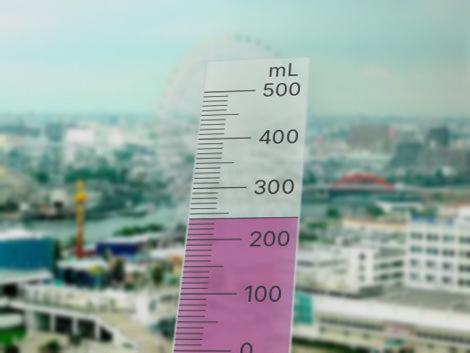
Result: 240 mL
